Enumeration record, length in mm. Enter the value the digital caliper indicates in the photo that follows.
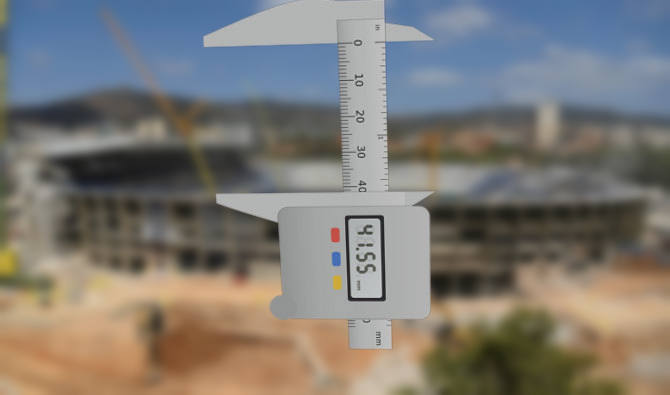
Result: 41.55 mm
